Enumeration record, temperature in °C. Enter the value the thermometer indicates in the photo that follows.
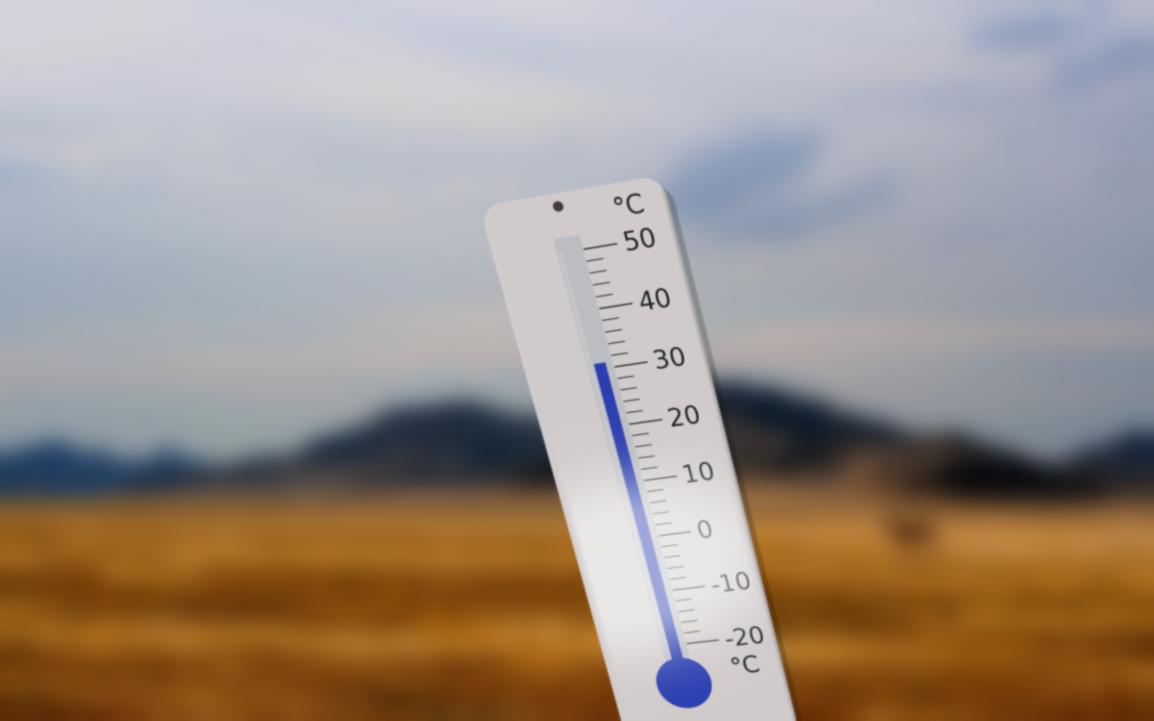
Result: 31 °C
